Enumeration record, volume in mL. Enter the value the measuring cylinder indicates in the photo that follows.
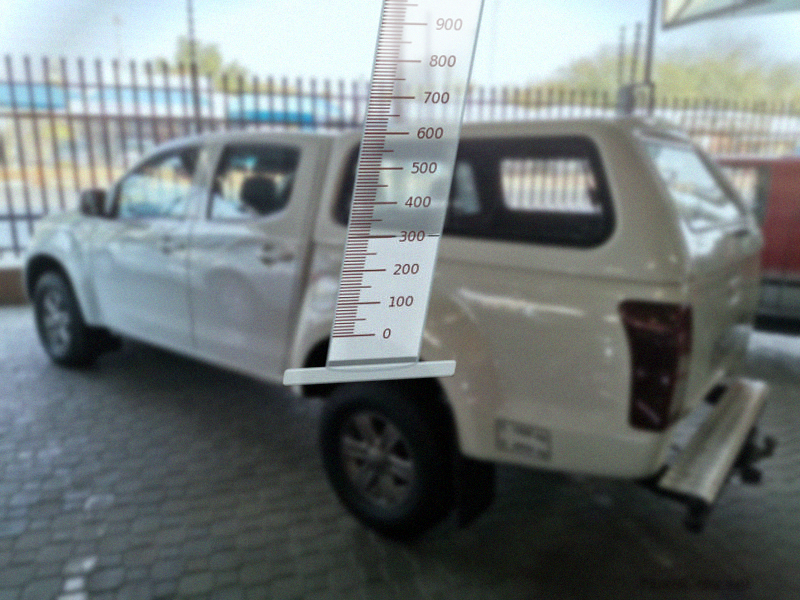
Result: 300 mL
